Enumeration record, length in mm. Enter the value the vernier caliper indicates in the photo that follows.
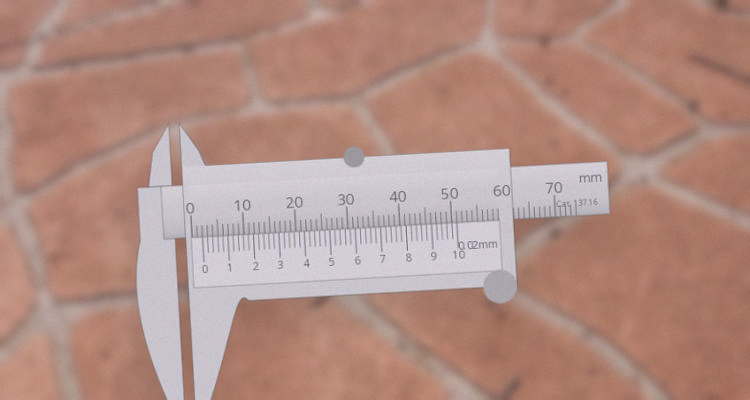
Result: 2.0 mm
